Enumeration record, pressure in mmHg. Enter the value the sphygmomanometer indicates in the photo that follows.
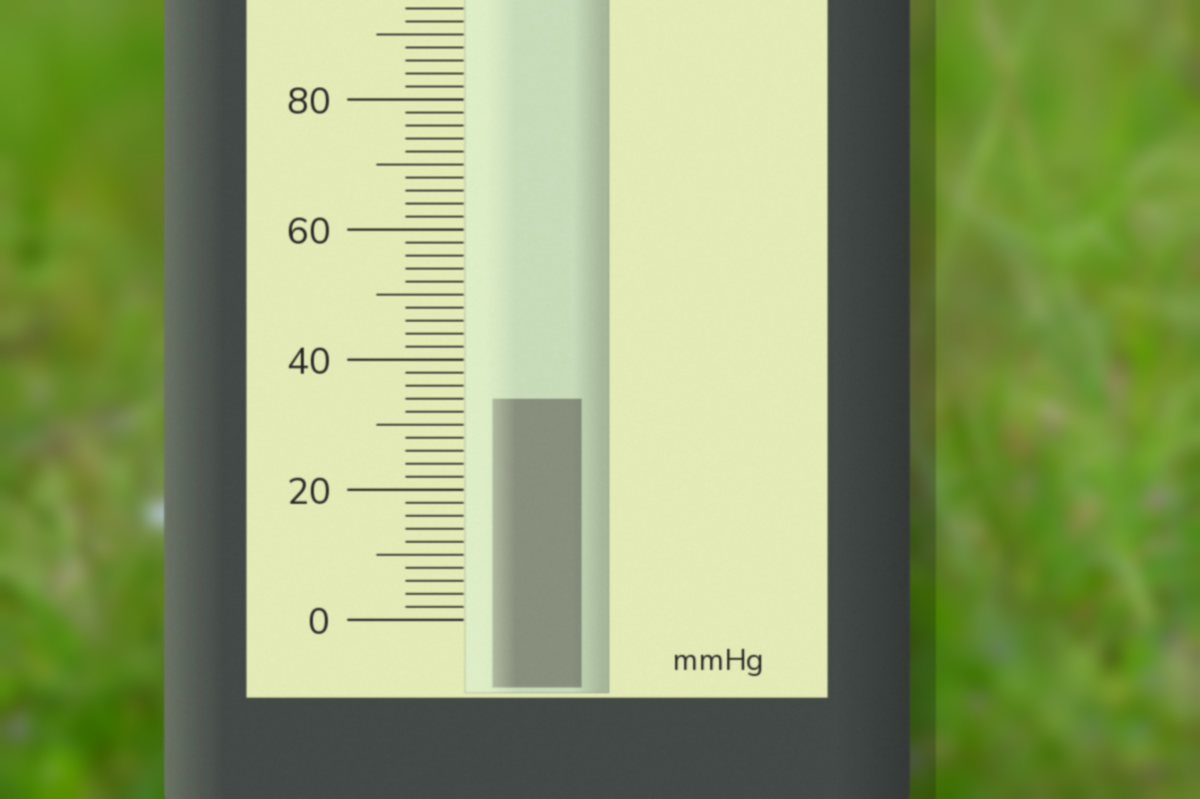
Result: 34 mmHg
